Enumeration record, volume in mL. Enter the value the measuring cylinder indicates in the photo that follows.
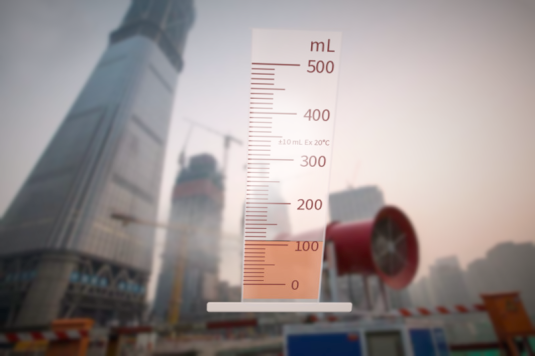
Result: 110 mL
